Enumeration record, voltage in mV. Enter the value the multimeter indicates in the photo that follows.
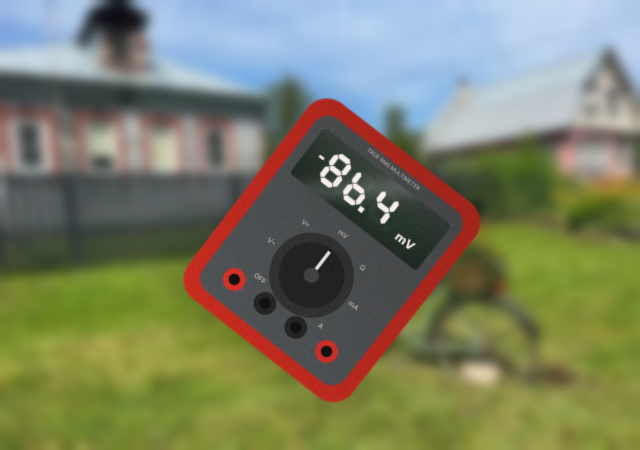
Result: -86.4 mV
